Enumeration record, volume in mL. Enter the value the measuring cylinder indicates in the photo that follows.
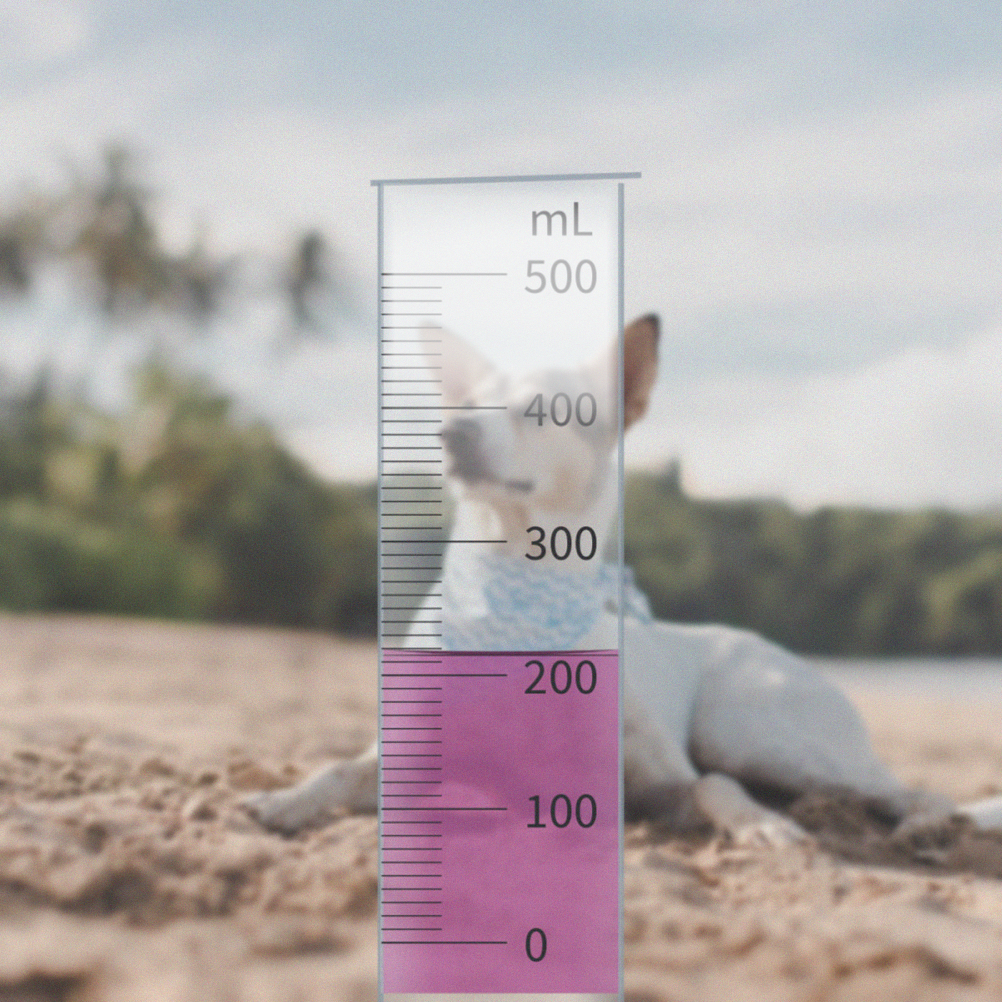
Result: 215 mL
